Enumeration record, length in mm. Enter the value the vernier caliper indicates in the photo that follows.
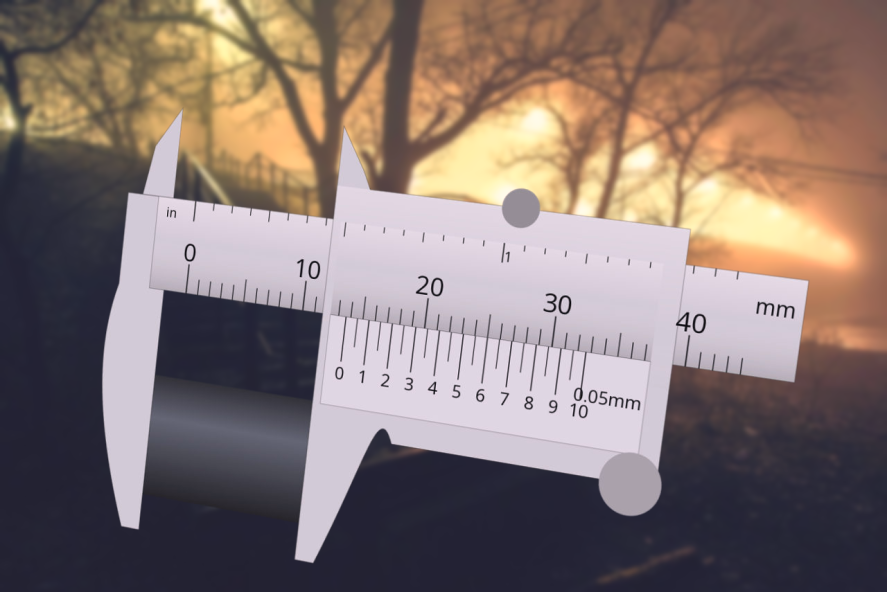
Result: 13.6 mm
